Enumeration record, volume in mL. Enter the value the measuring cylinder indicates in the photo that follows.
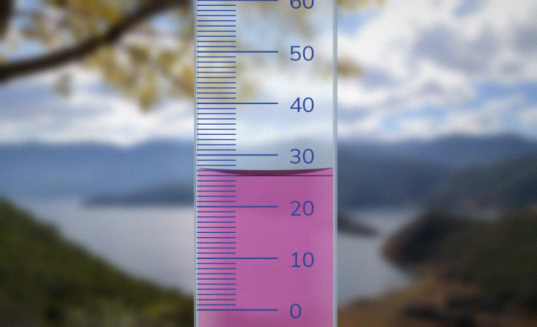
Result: 26 mL
